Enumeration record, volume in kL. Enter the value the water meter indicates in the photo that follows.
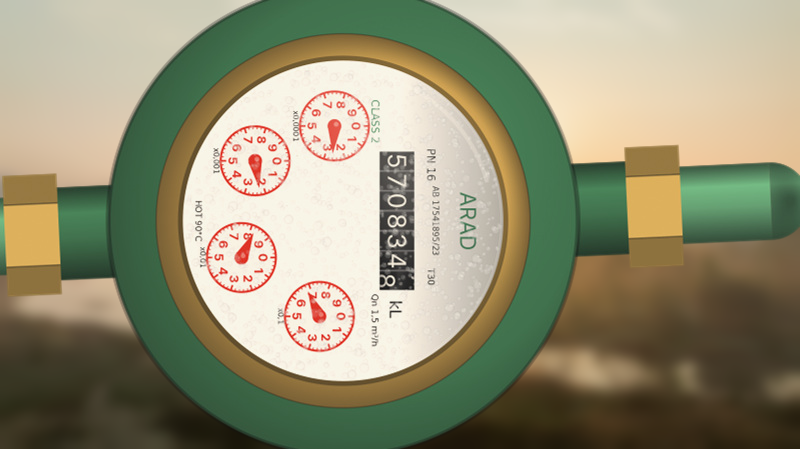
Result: 5708347.6822 kL
